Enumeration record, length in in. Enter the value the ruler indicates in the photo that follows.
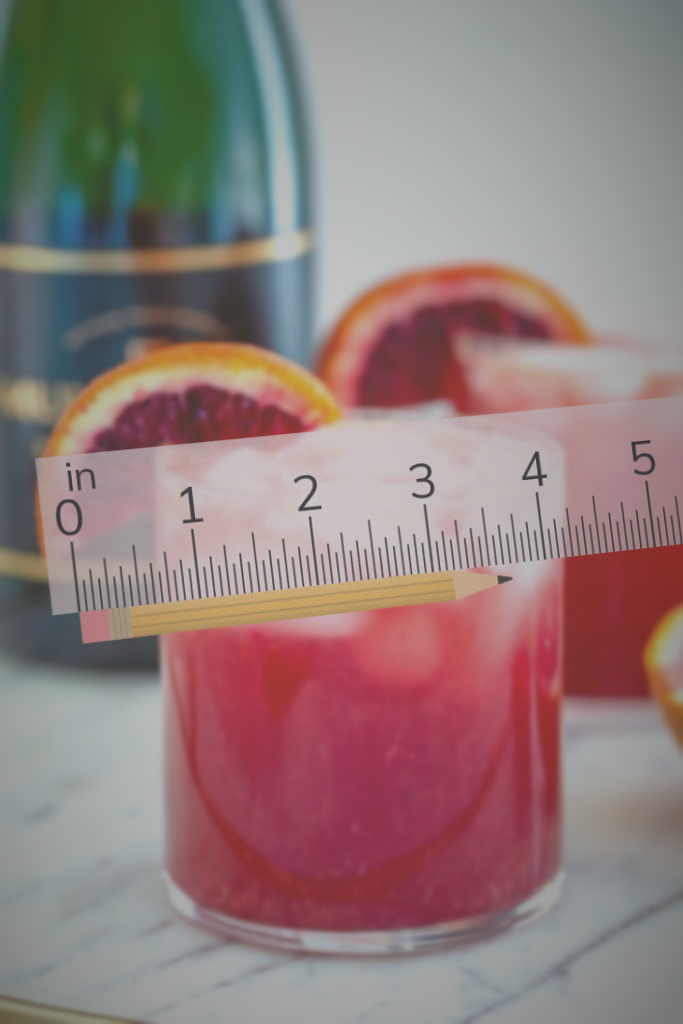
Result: 3.6875 in
